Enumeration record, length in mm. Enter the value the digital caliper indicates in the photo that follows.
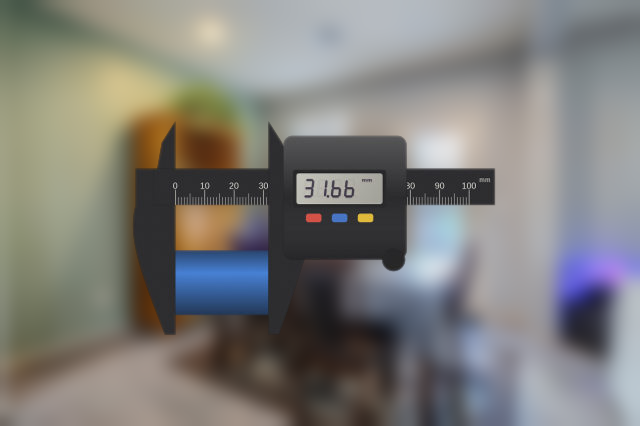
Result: 31.66 mm
